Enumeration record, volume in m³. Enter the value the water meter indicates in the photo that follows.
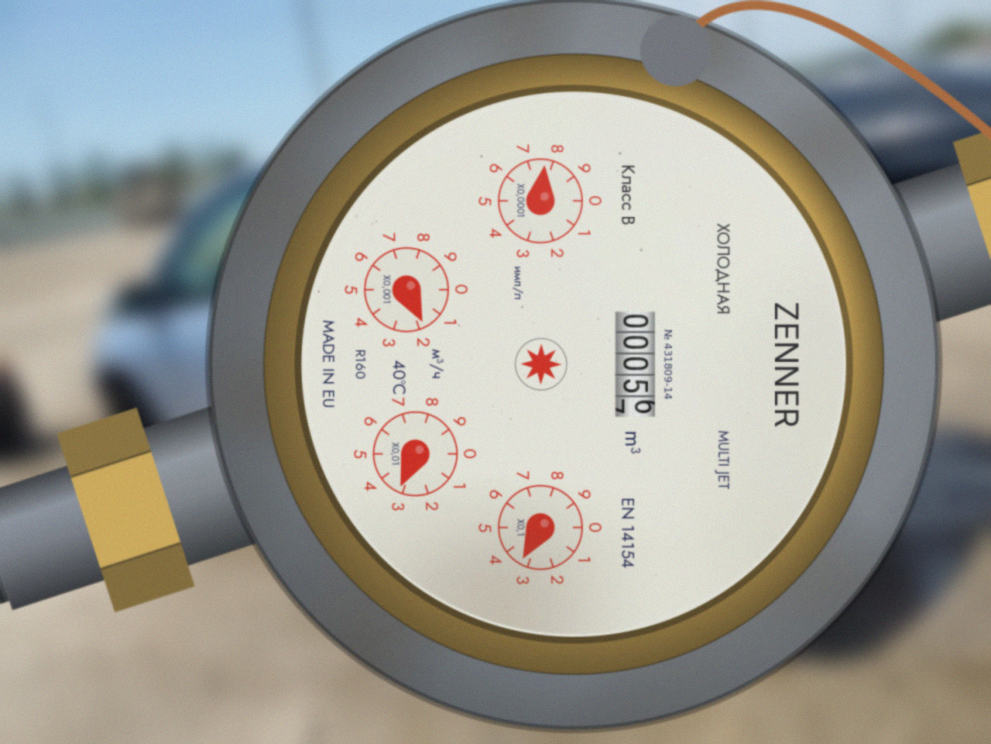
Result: 56.3317 m³
